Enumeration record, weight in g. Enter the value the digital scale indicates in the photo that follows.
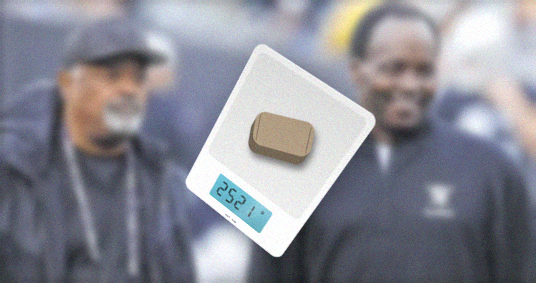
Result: 2521 g
